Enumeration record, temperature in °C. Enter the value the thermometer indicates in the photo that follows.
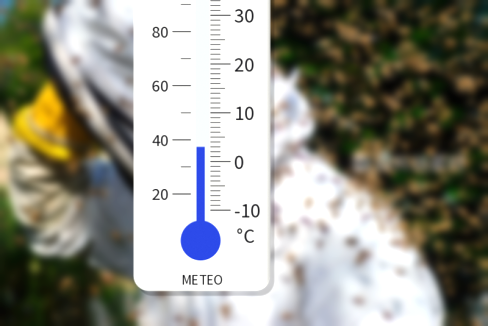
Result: 3 °C
